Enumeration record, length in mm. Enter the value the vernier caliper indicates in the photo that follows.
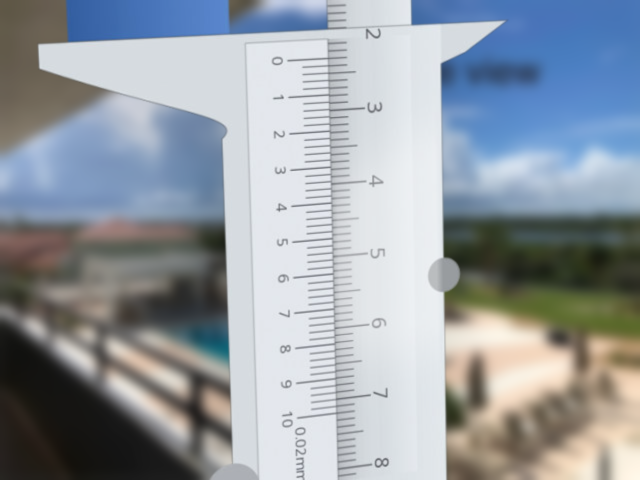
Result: 23.0 mm
